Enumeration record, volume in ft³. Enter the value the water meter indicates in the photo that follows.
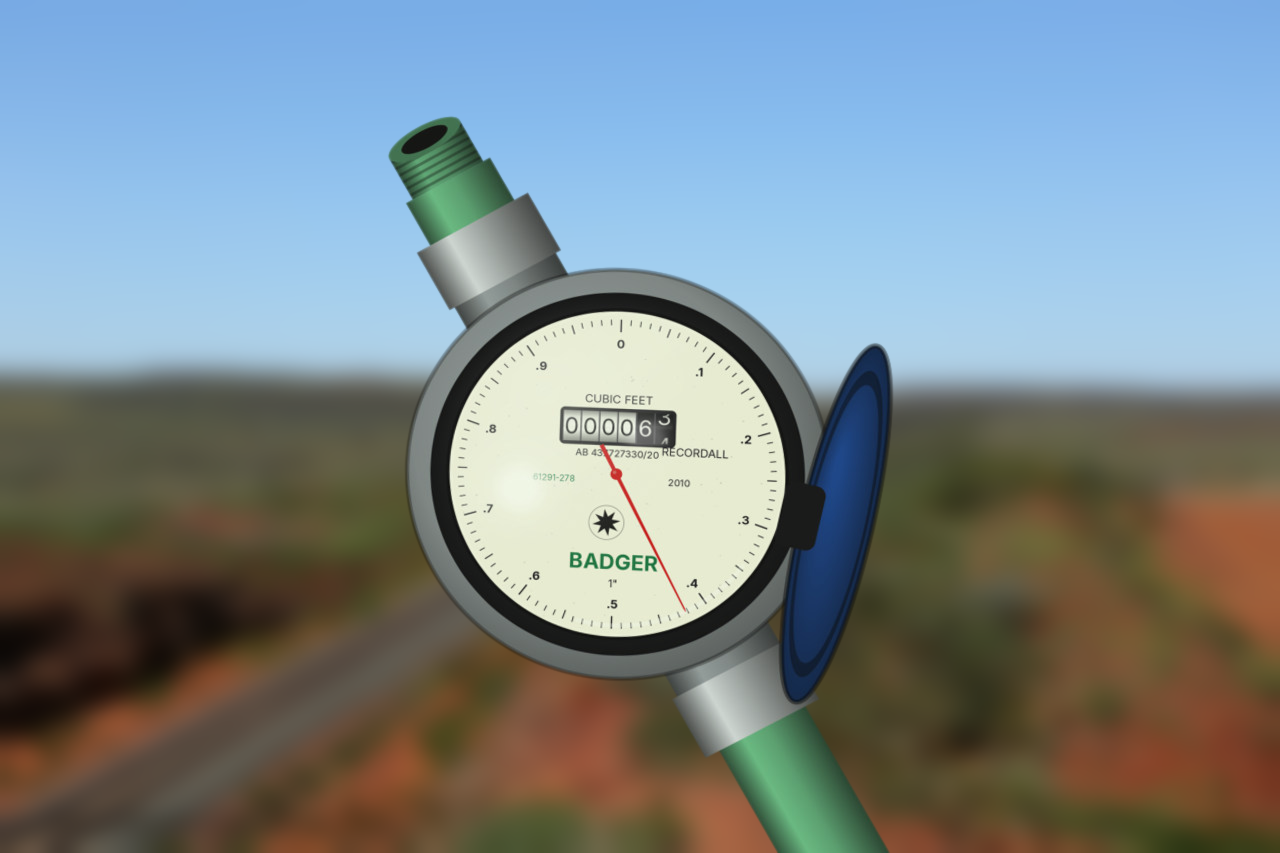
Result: 63.42 ft³
